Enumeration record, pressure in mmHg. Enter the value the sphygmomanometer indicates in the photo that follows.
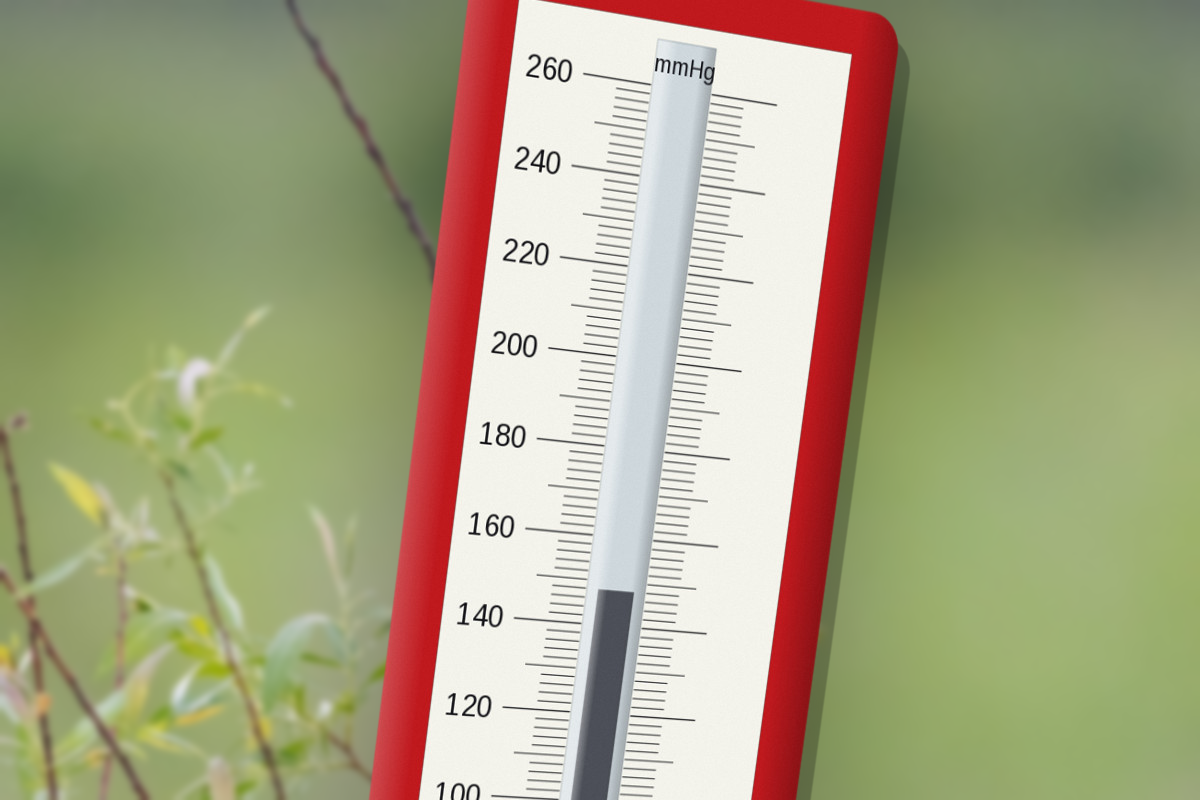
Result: 148 mmHg
